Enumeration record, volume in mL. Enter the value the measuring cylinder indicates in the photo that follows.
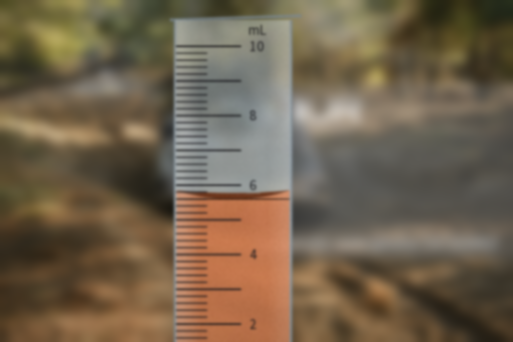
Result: 5.6 mL
